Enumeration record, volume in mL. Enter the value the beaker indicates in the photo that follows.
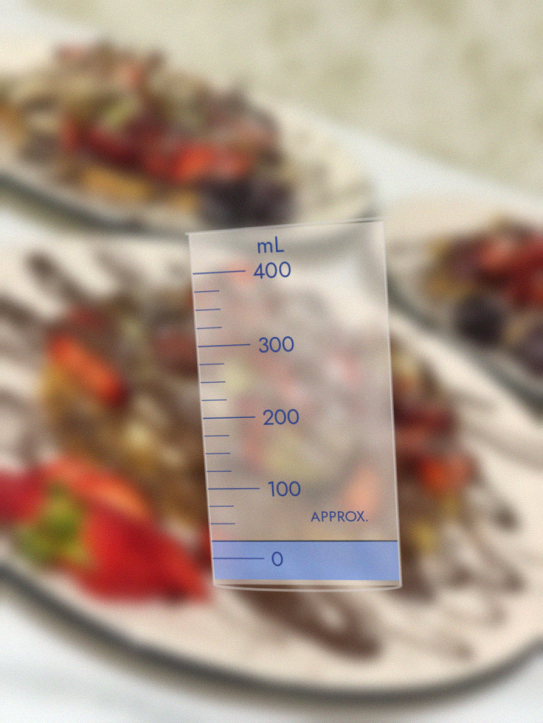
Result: 25 mL
